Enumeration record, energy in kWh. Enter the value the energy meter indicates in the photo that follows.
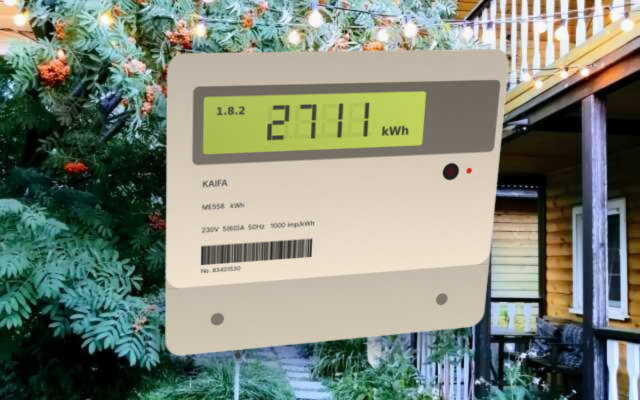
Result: 2711 kWh
